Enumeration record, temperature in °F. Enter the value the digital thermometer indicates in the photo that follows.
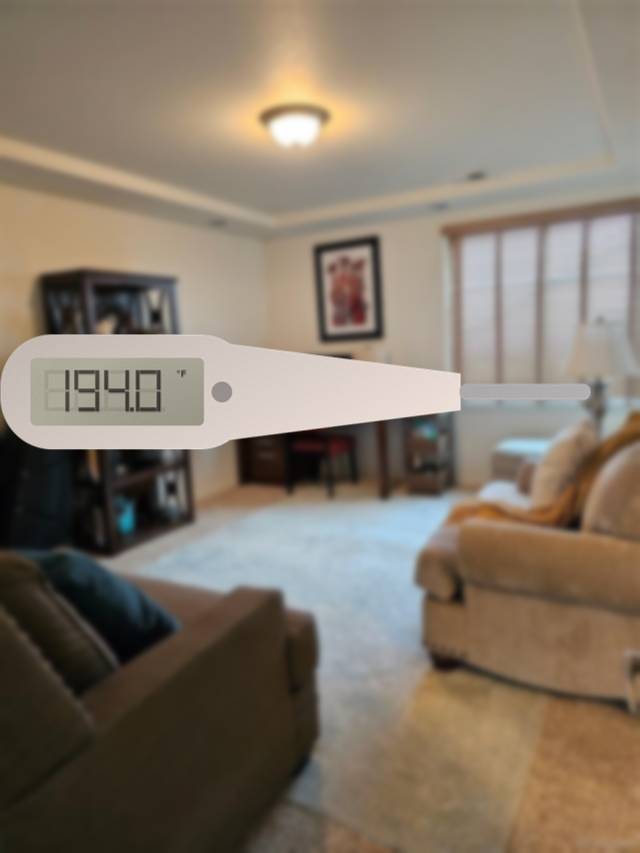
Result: 194.0 °F
